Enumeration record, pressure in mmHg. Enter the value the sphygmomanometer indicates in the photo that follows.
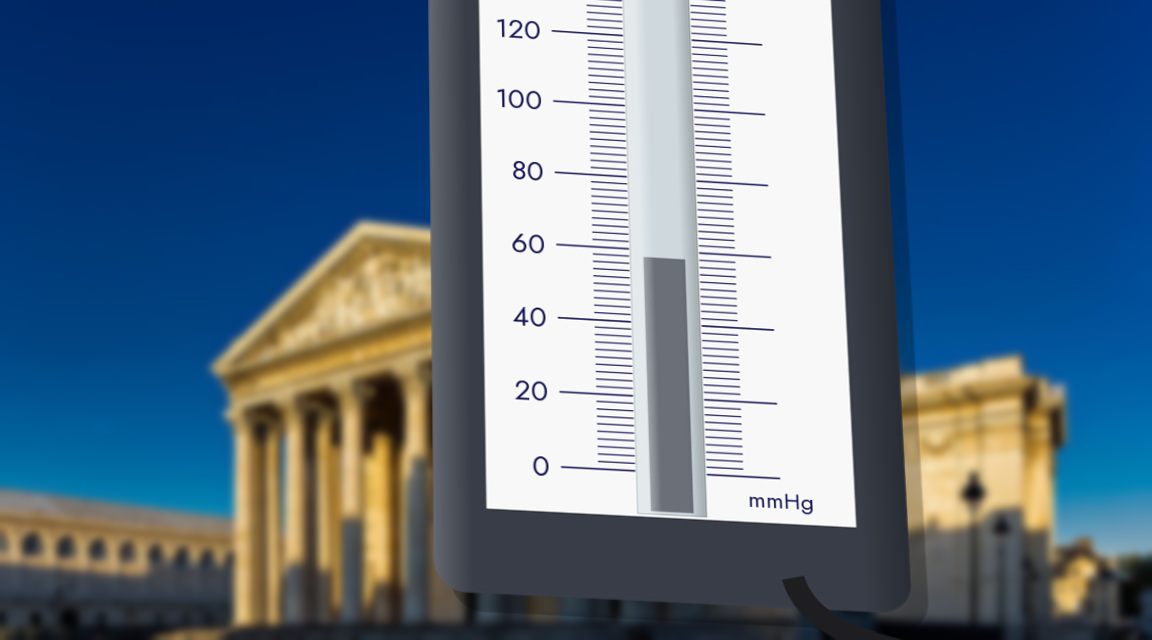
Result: 58 mmHg
